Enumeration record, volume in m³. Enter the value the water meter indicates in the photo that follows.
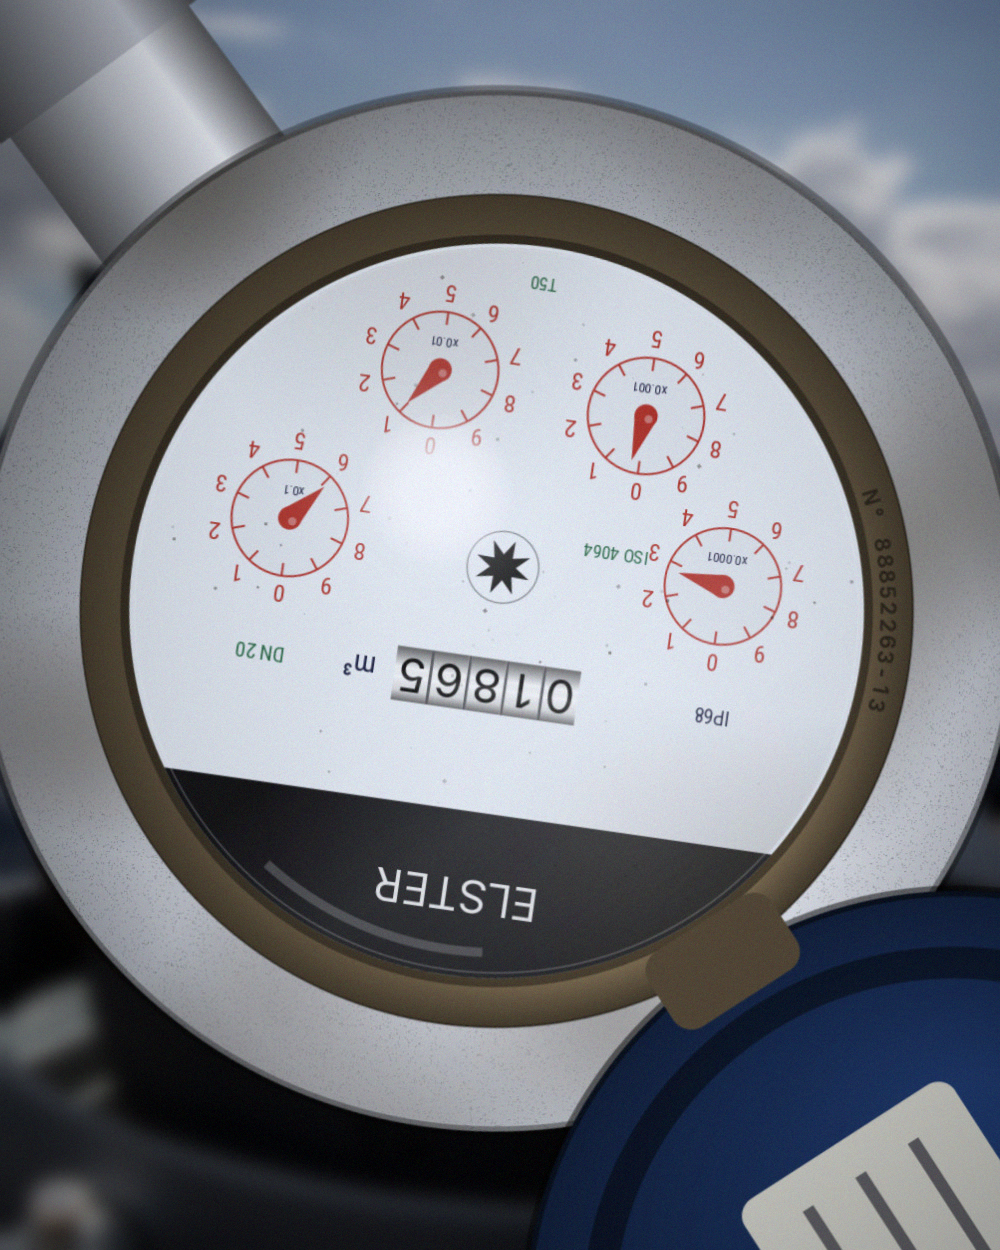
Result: 1865.6102 m³
